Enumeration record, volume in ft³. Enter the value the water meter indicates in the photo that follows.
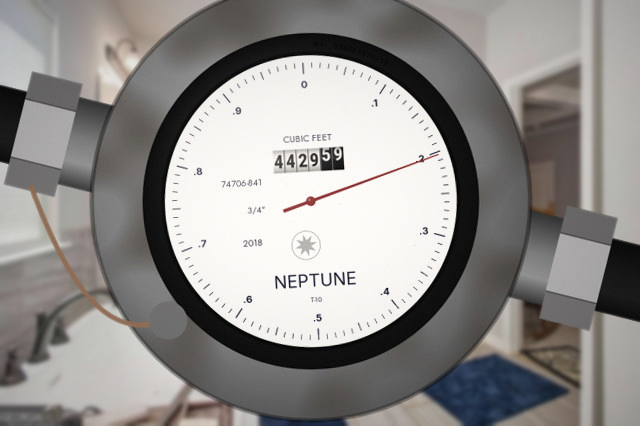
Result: 442959.20 ft³
